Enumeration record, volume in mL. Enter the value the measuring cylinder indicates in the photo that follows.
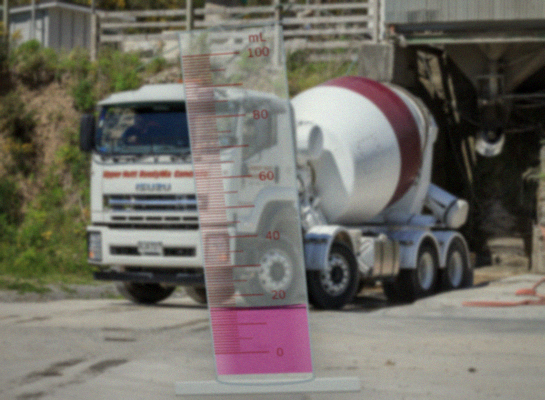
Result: 15 mL
